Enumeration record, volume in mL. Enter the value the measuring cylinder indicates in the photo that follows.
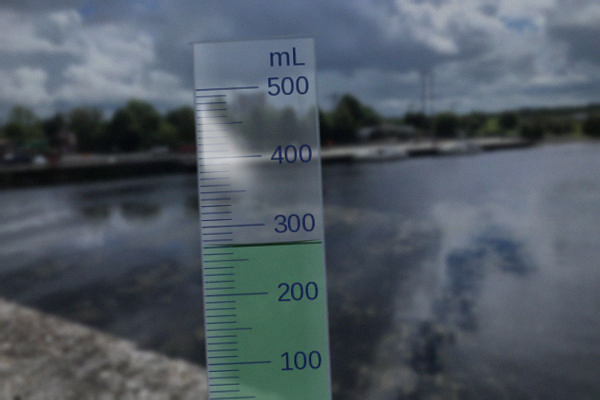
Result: 270 mL
